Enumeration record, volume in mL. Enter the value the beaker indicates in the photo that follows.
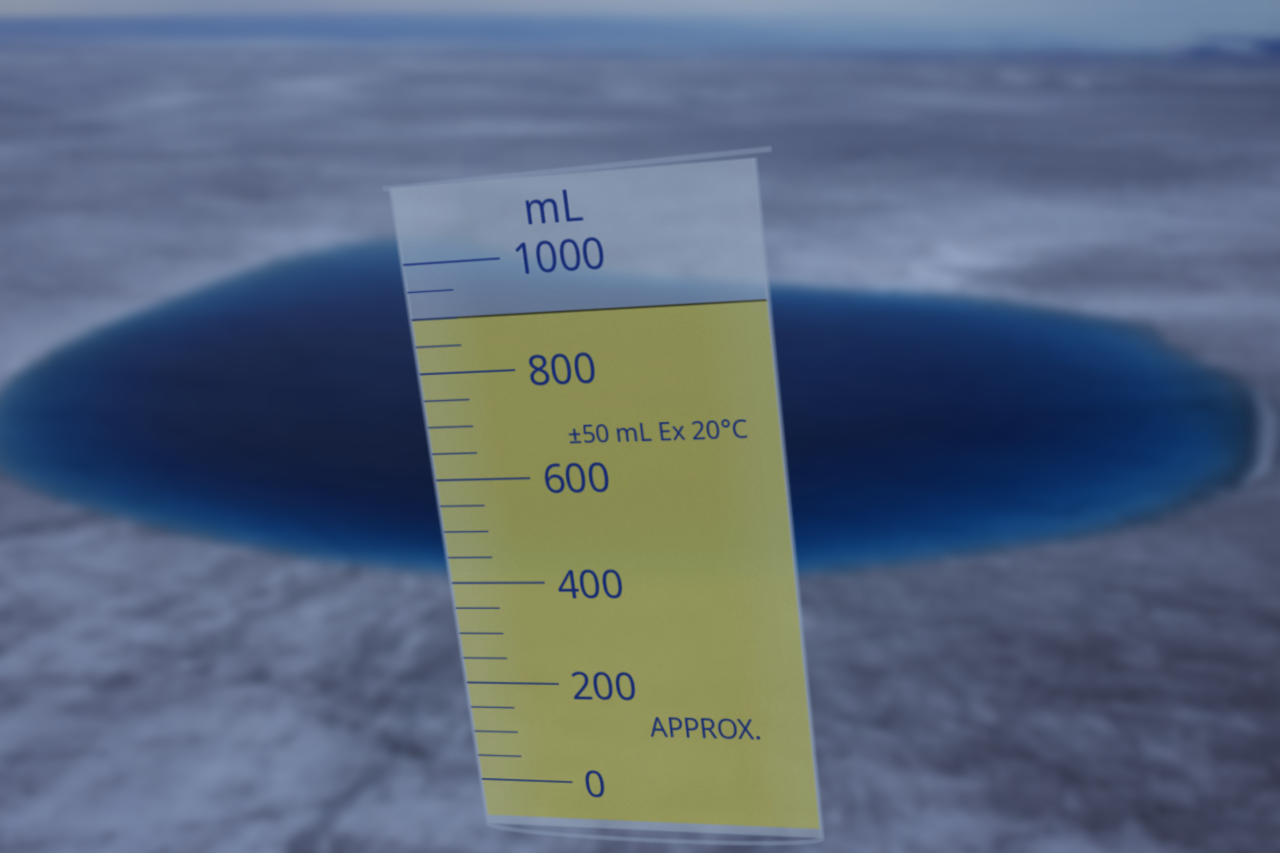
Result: 900 mL
